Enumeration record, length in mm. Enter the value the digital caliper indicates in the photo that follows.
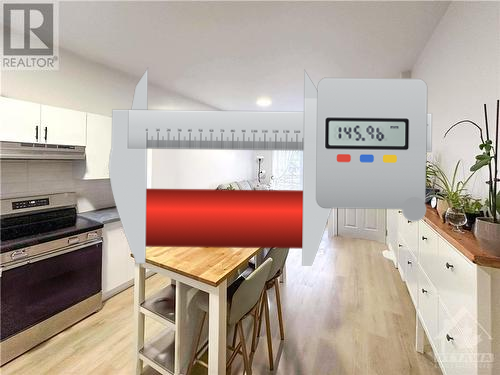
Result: 145.96 mm
